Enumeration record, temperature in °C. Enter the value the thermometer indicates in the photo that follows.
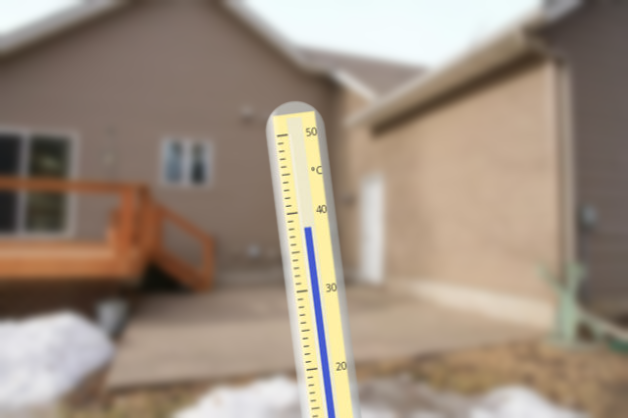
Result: 38 °C
